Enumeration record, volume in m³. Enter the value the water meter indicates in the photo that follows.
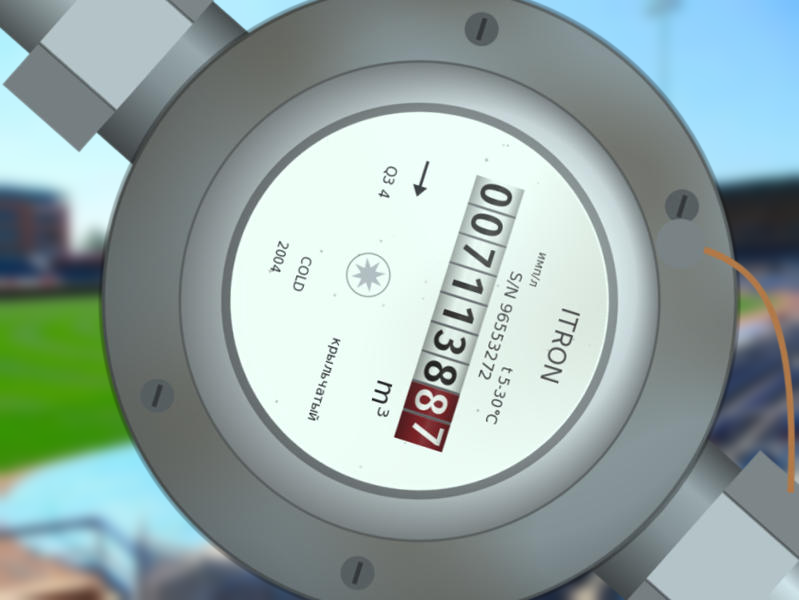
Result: 71138.87 m³
